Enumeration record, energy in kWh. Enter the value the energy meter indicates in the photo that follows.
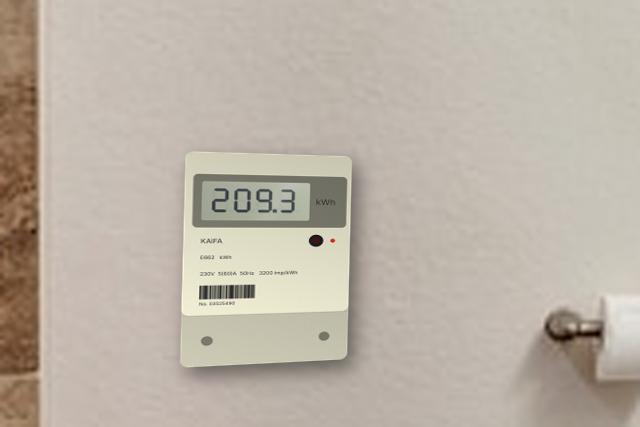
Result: 209.3 kWh
